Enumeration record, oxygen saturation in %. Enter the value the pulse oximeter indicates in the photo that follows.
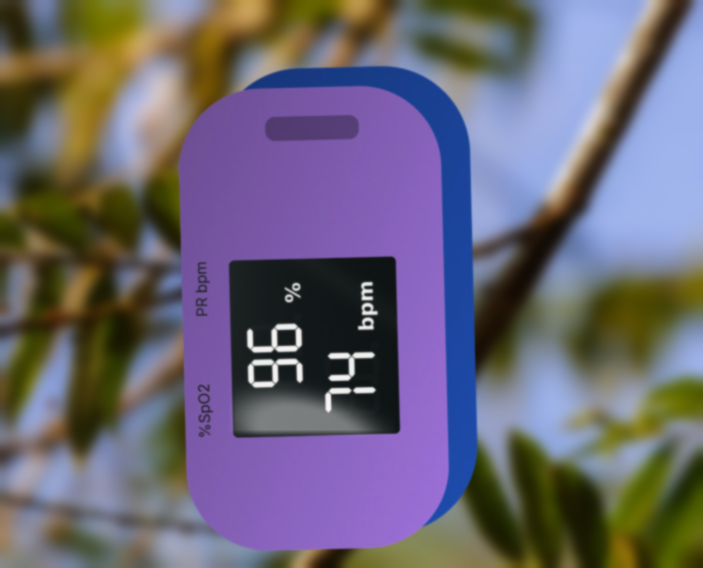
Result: 96 %
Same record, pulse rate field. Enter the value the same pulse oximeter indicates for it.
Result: 74 bpm
